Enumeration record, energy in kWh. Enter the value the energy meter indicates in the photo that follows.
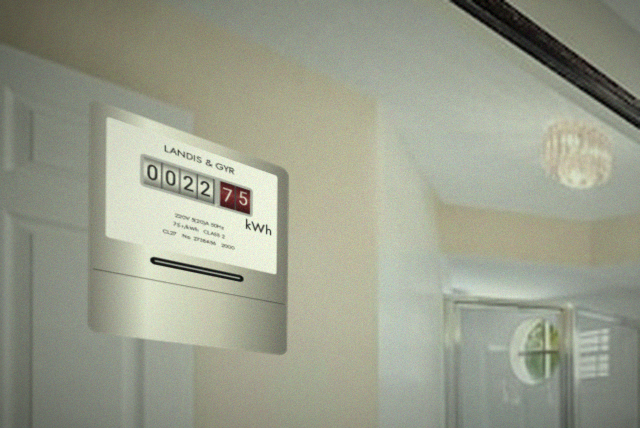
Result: 22.75 kWh
